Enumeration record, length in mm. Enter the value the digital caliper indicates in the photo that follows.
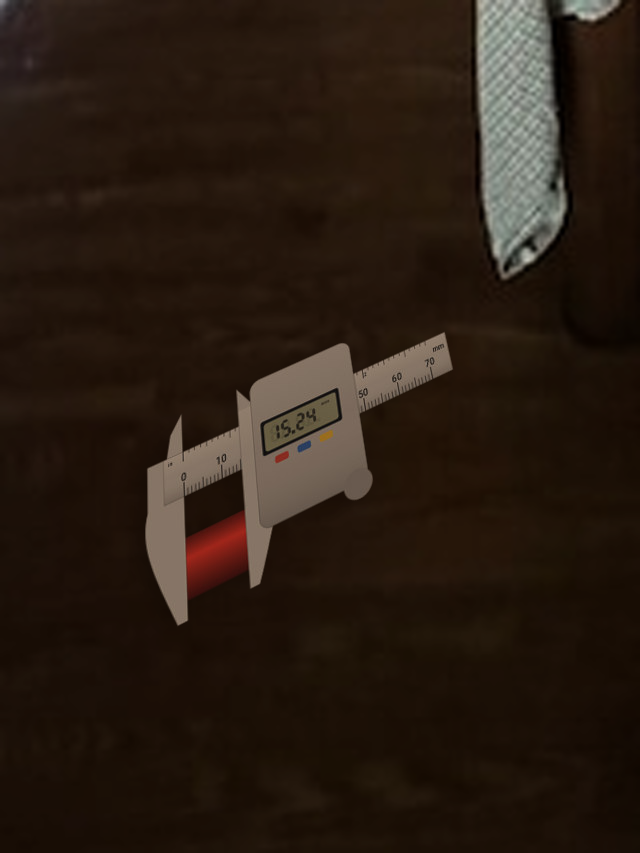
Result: 15.24 mm
